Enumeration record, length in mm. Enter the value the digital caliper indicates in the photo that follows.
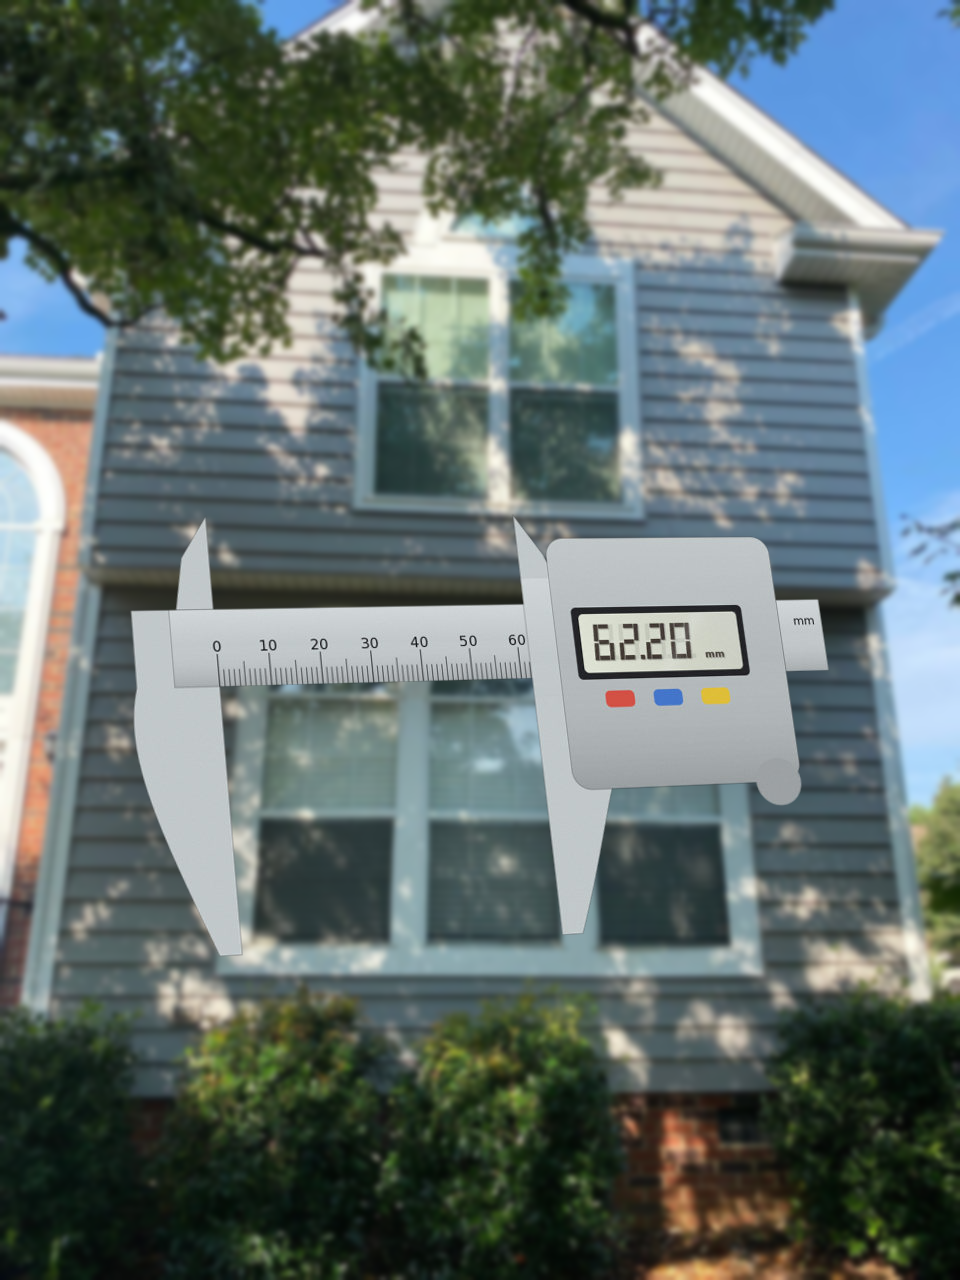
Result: 62.20 mm
